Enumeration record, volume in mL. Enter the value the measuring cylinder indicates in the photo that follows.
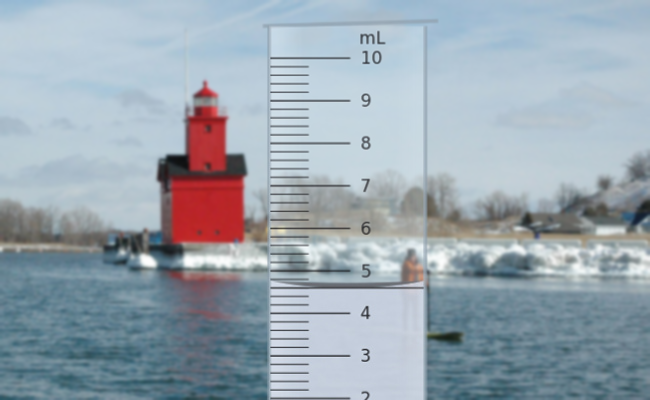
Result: 4.6 mL
